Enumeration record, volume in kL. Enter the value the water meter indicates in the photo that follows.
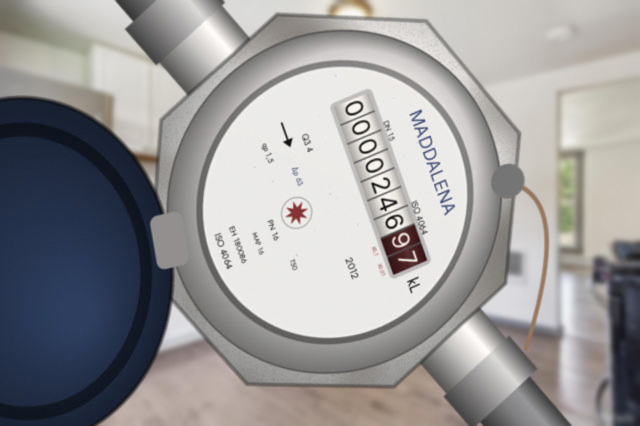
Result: 246.97 kL
